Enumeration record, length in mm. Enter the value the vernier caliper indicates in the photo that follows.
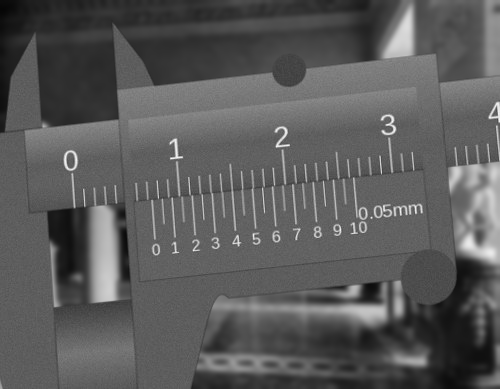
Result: 7.4 mm
